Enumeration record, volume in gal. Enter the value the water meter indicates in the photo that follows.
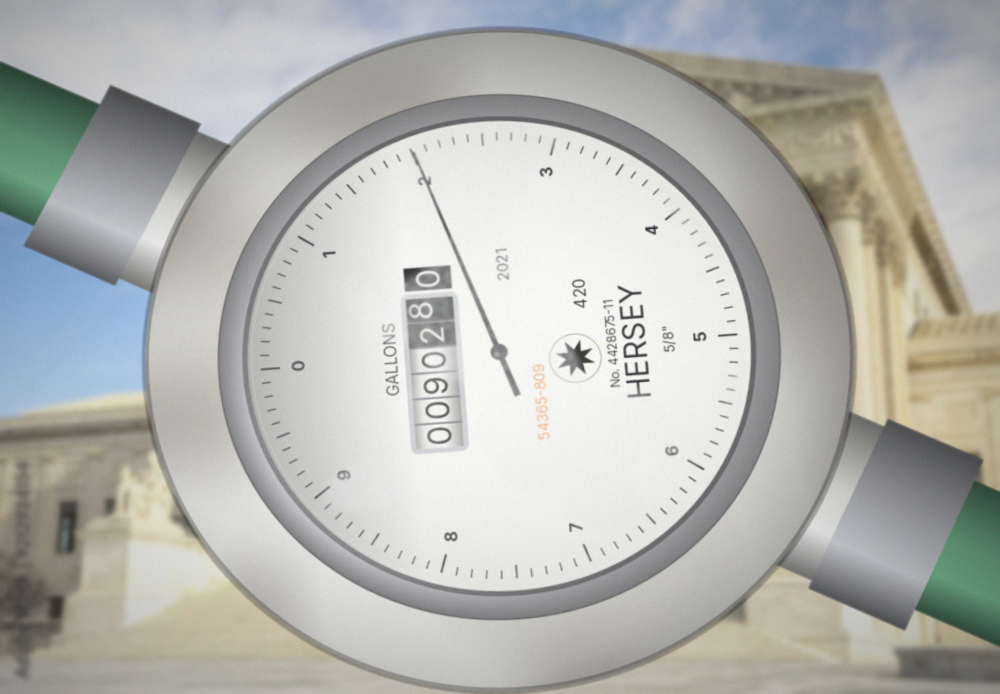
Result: 90282.0 gal
